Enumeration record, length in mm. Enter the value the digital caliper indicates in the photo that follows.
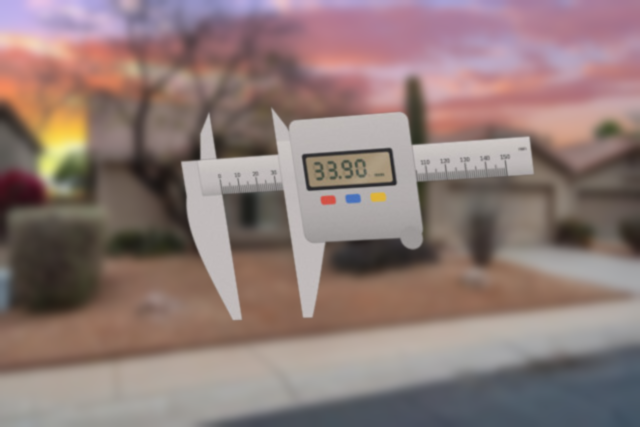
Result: 33.90 mm
